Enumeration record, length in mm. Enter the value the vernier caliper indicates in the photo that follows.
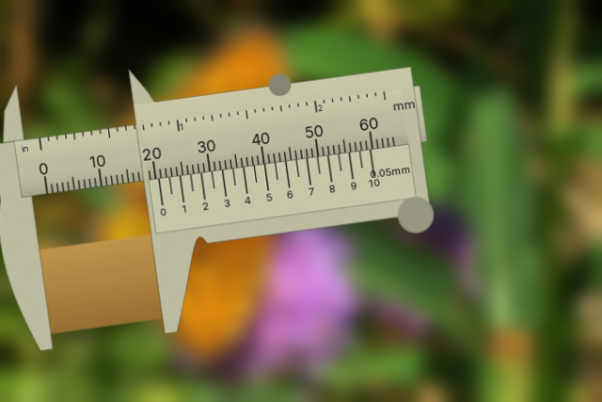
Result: 20.6 mm
